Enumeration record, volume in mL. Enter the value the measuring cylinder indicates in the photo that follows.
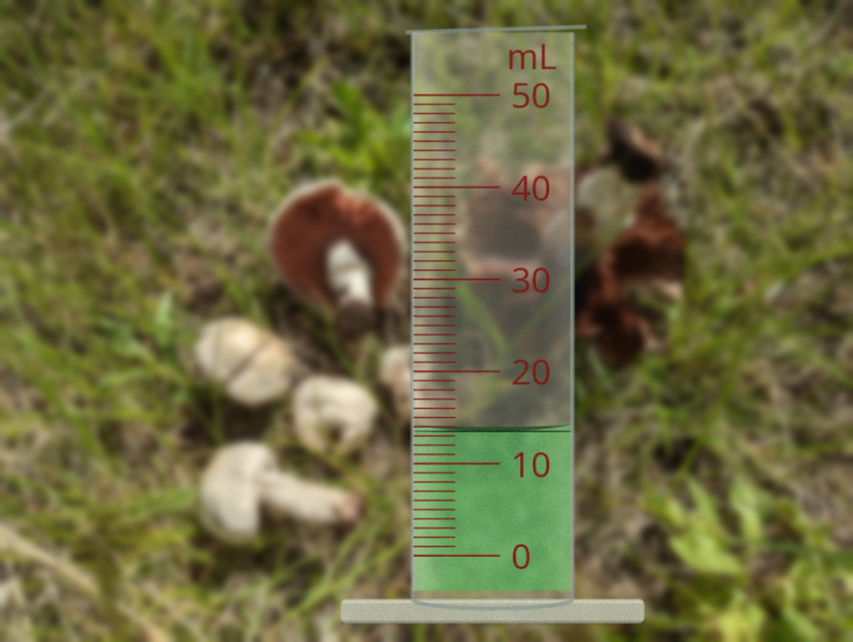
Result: 13.5 mL
